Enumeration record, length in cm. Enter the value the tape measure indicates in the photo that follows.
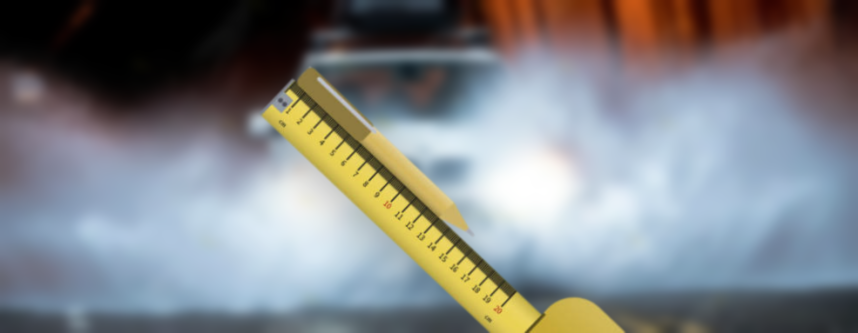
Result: 15.5 cm
